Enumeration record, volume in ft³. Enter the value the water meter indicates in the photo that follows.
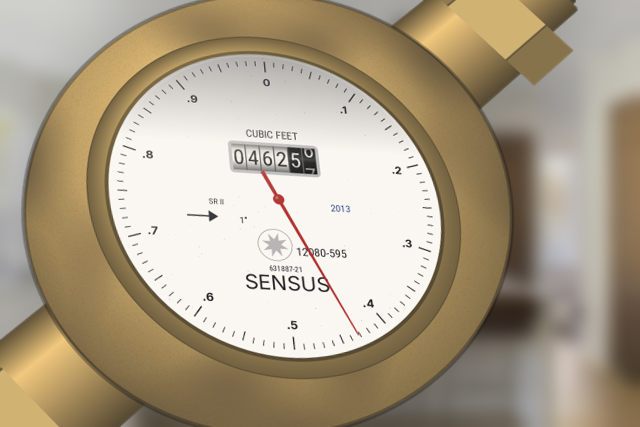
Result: 46256.43 ft³
